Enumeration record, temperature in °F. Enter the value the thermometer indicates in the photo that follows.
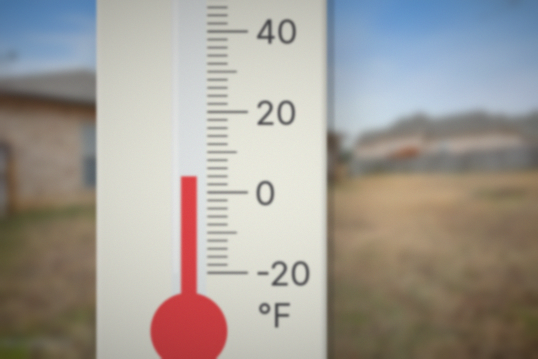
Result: 4 °F
